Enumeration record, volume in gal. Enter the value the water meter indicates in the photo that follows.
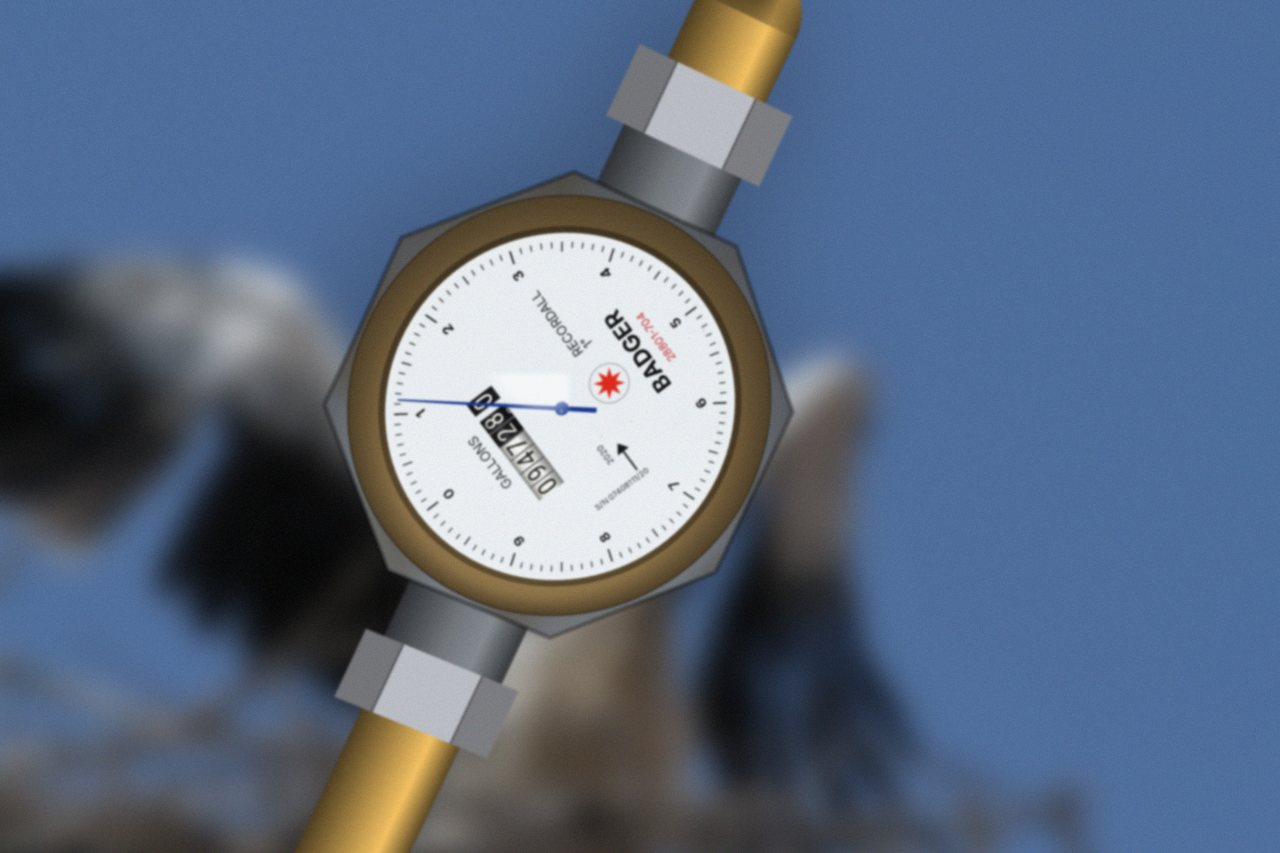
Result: 947281.1 gal
